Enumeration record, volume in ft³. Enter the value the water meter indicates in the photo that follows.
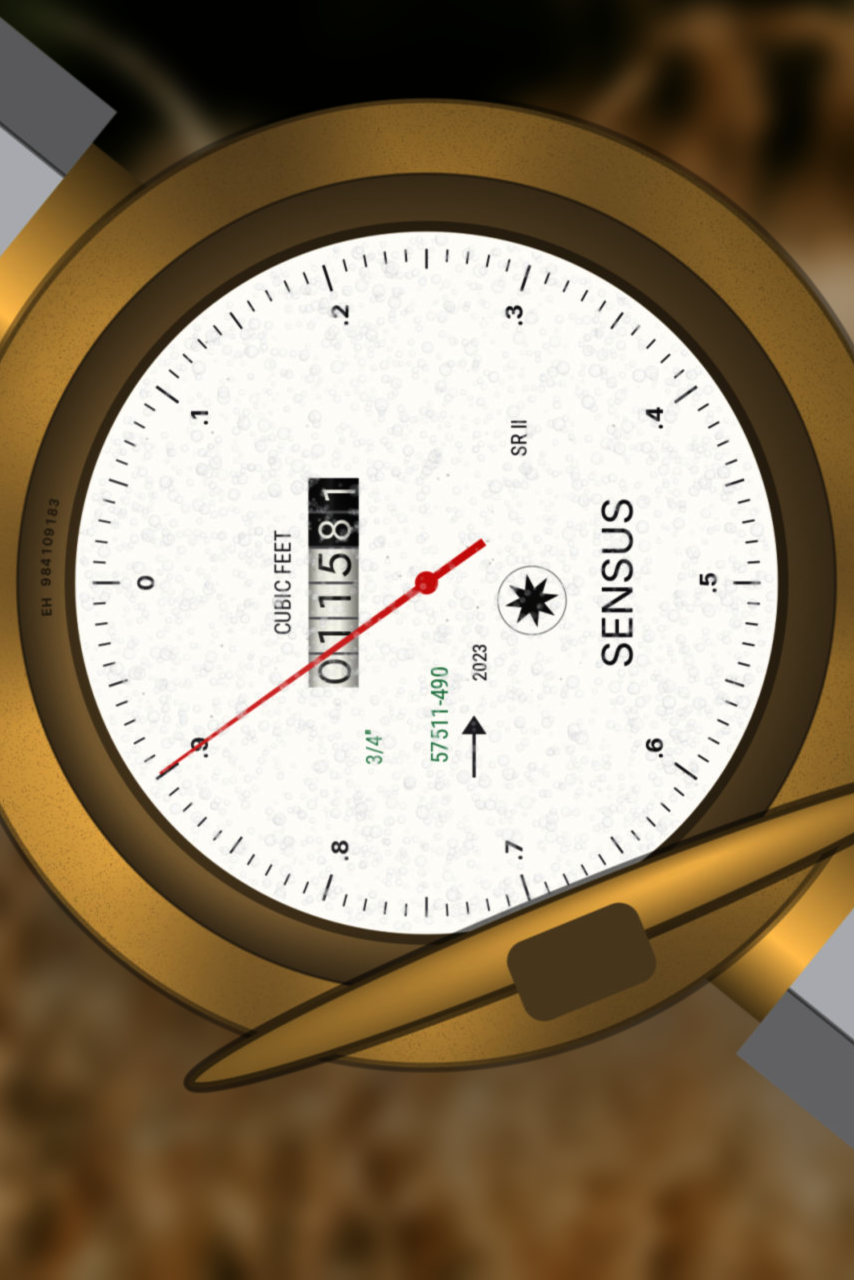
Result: 11580.90 ft³
